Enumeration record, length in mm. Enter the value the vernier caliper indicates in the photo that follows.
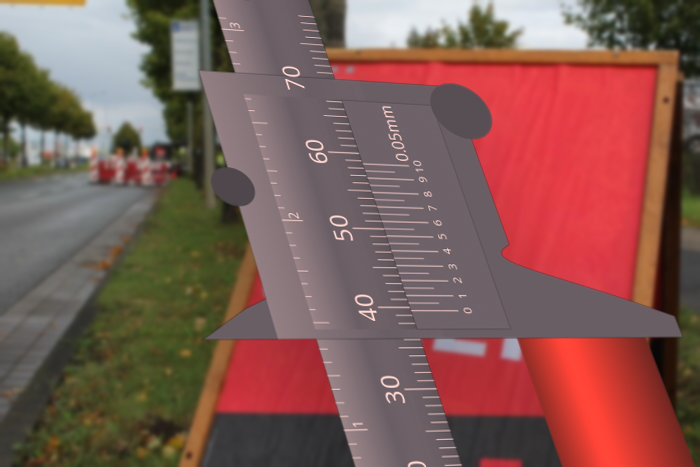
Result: 39.6 mm
